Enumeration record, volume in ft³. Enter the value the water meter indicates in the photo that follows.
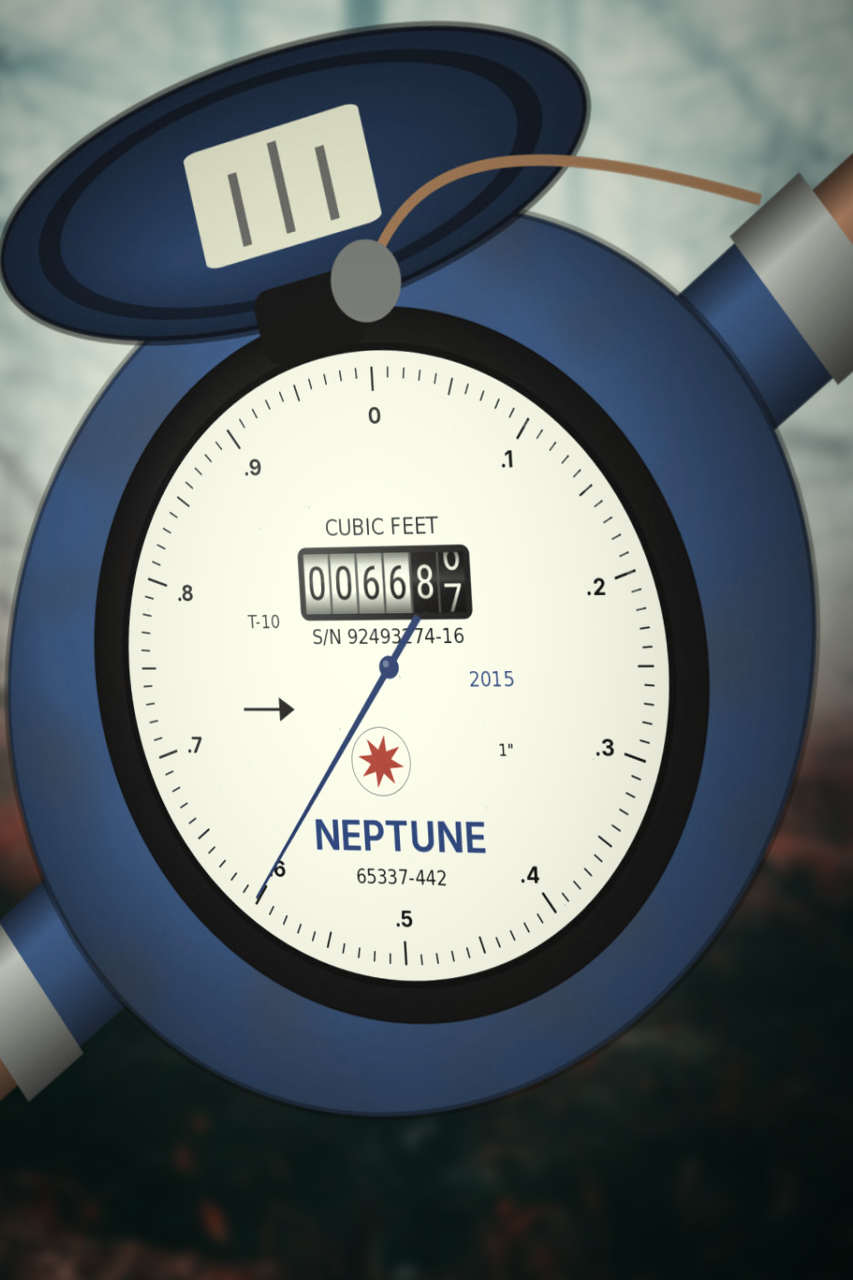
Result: 6686.60 ft³
